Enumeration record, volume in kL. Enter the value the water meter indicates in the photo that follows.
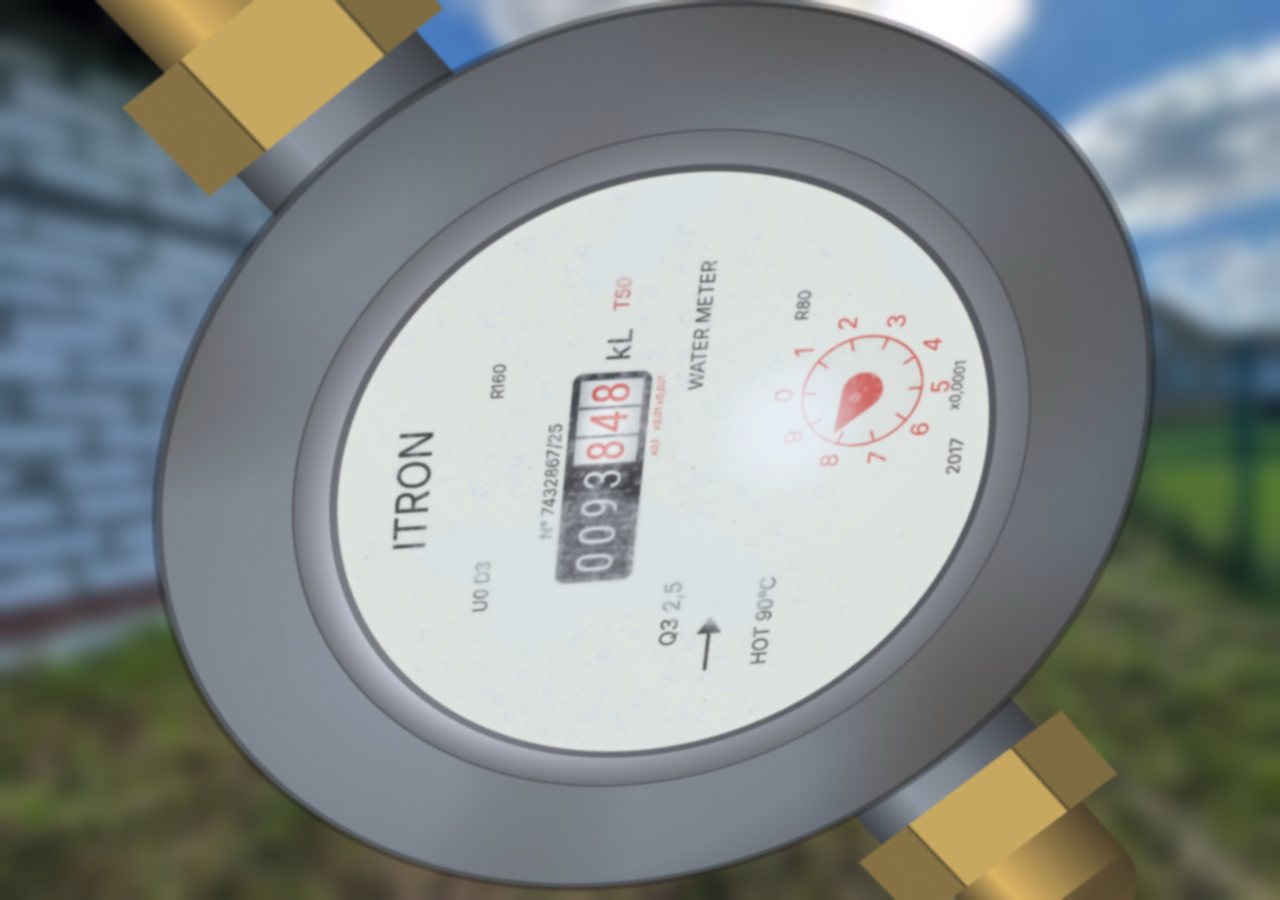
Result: 93.8488 kL
